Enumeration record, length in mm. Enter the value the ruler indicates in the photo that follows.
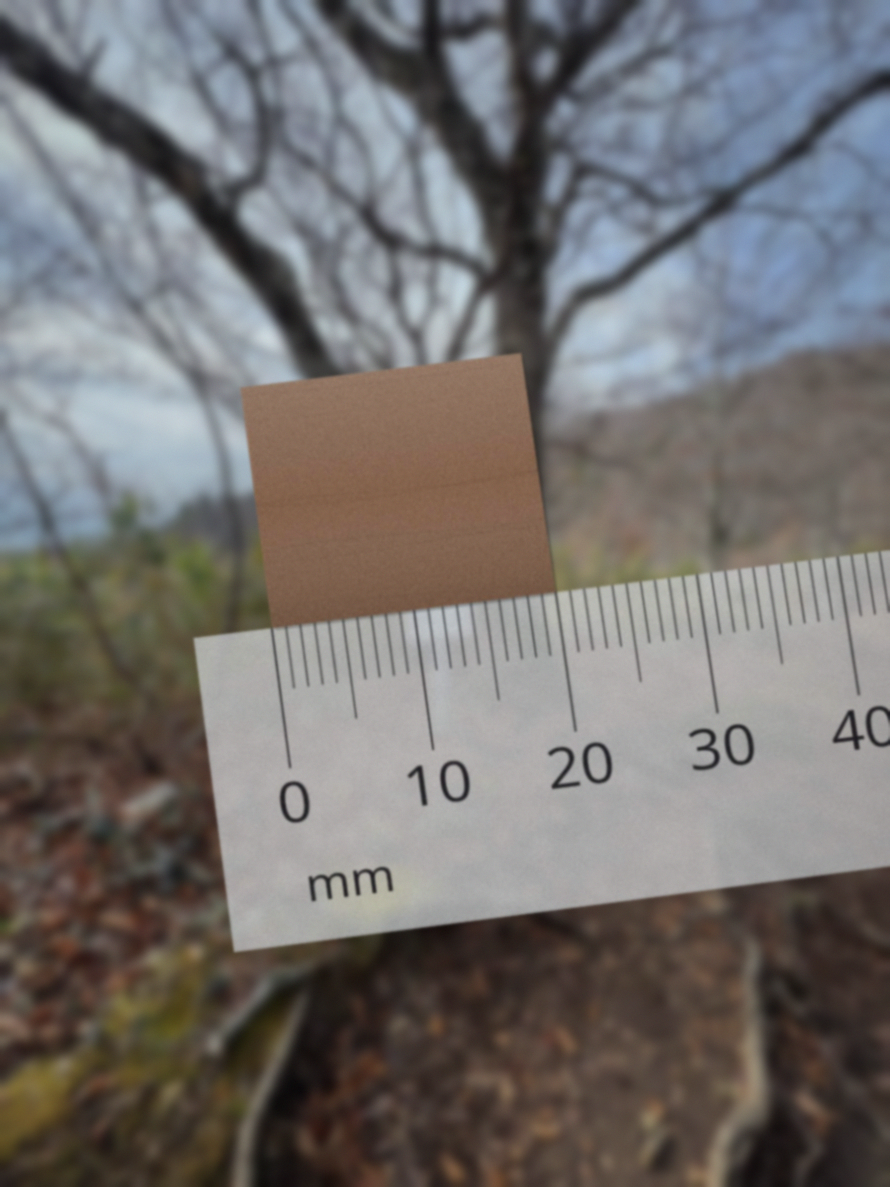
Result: 20 mm
